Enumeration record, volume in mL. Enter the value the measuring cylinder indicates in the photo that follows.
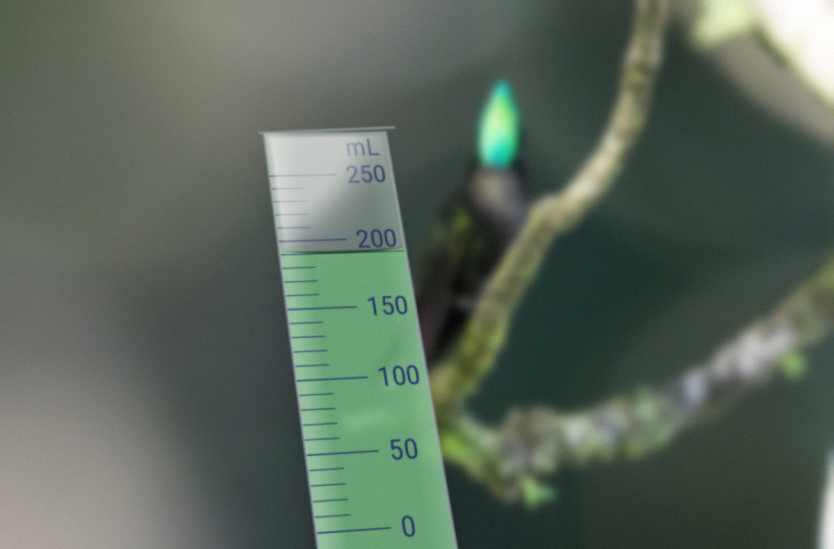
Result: 190 mL
